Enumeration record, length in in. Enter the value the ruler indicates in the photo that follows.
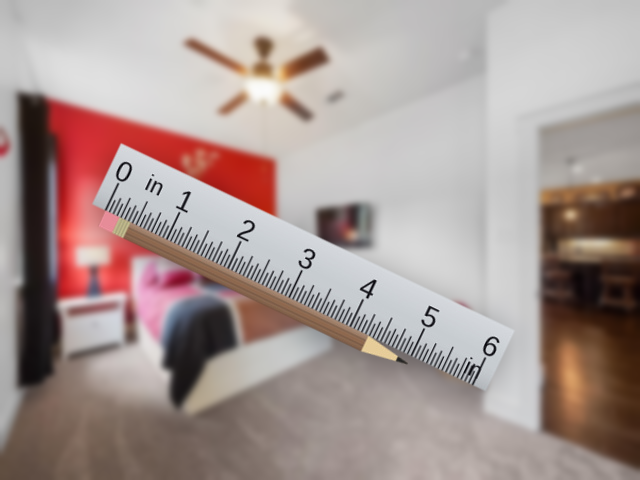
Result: 5 in
